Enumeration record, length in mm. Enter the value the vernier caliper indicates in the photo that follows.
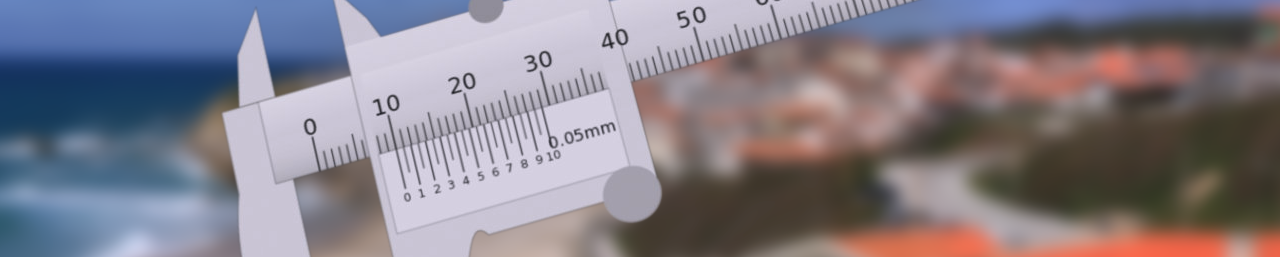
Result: 10.0 mm
